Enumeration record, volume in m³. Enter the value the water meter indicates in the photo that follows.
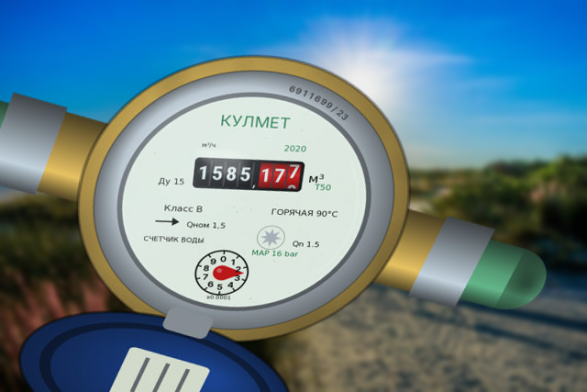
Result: 1585.1772 m³
